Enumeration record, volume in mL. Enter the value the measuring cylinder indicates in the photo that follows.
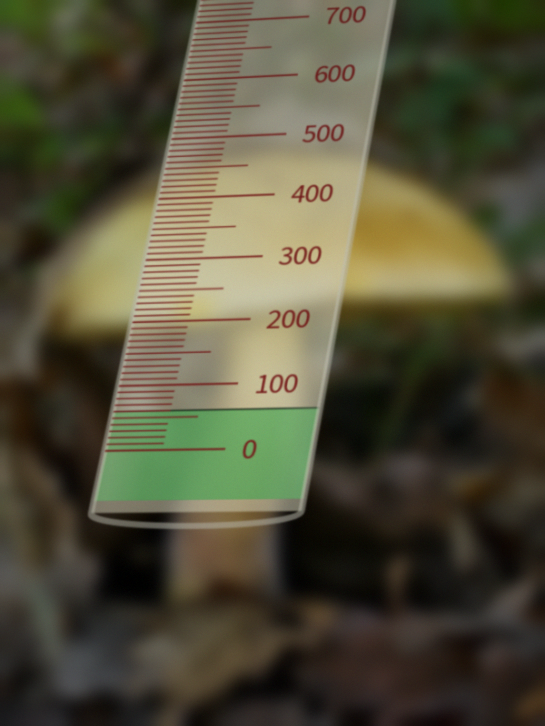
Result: 60 mL
